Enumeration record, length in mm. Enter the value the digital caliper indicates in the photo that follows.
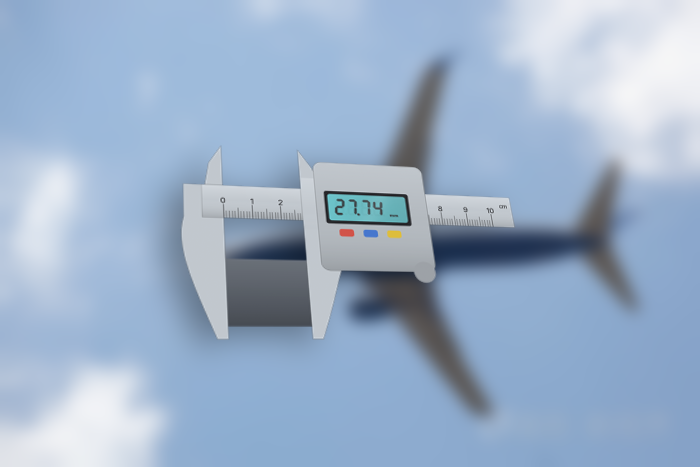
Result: 27.74 mm
